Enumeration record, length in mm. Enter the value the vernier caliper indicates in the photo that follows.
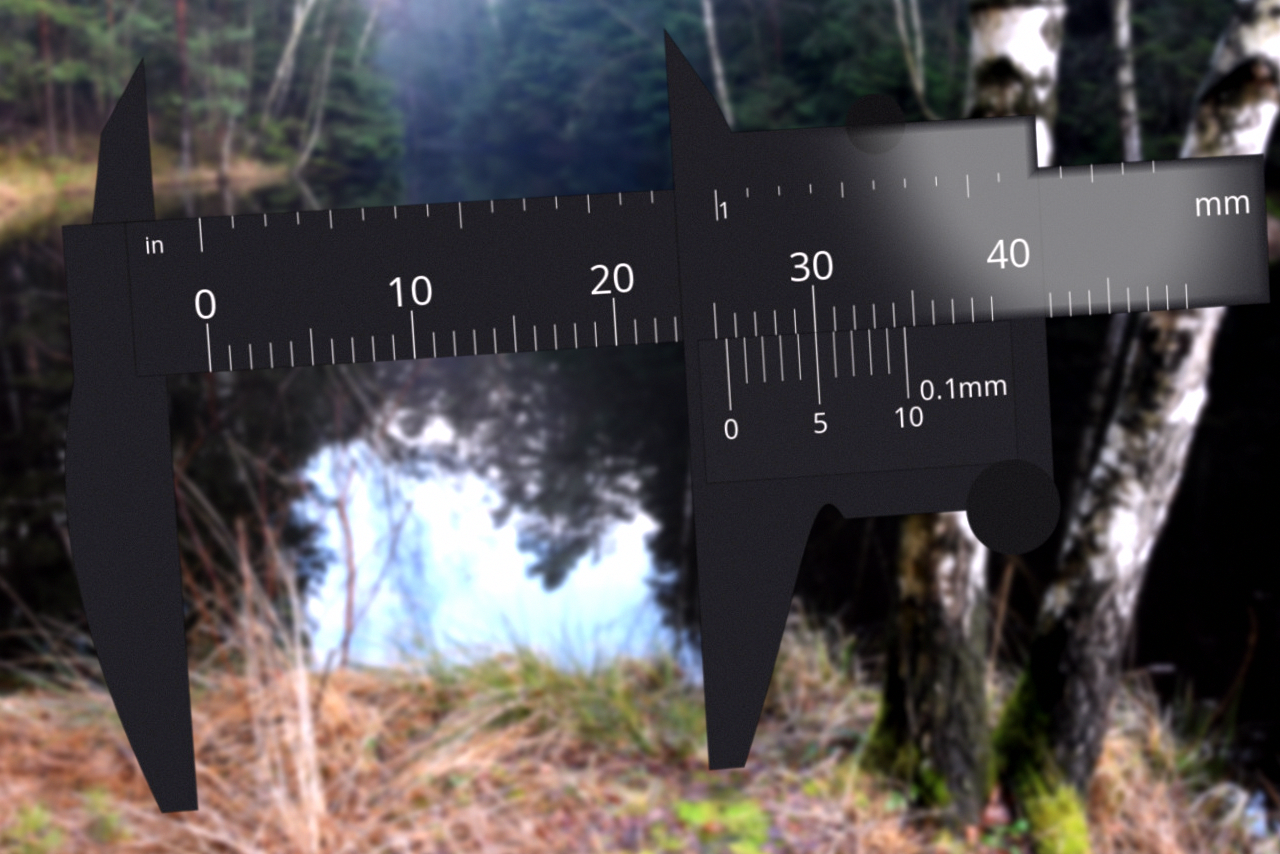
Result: 25.5 mm
